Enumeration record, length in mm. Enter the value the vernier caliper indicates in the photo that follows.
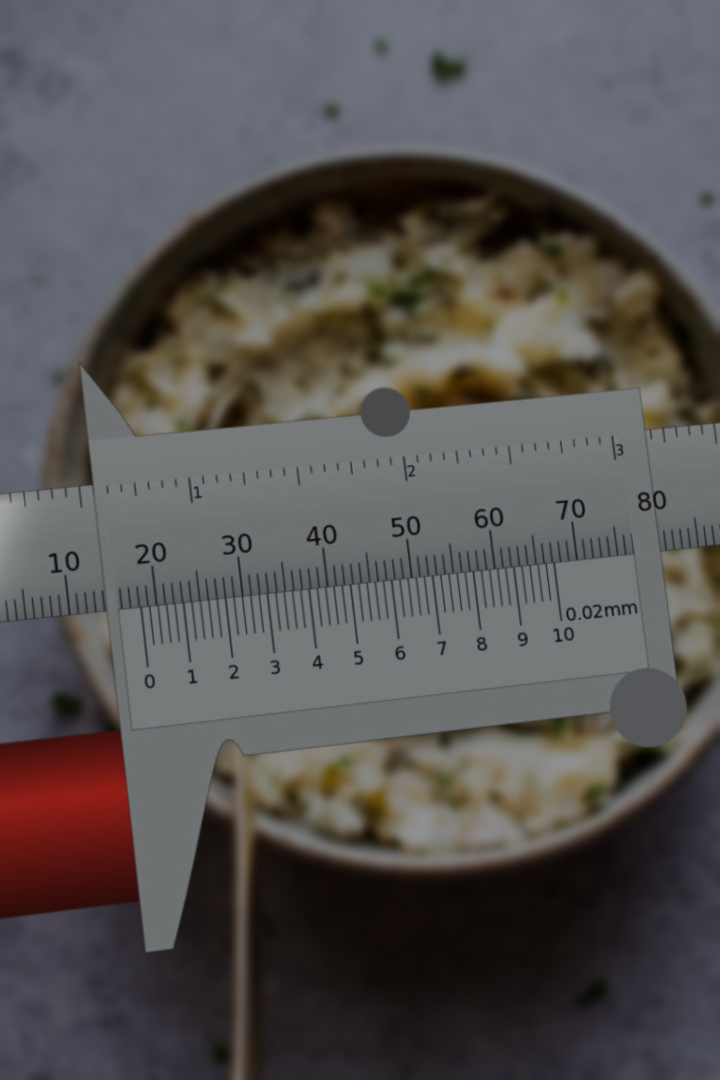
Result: 18.2 mm
